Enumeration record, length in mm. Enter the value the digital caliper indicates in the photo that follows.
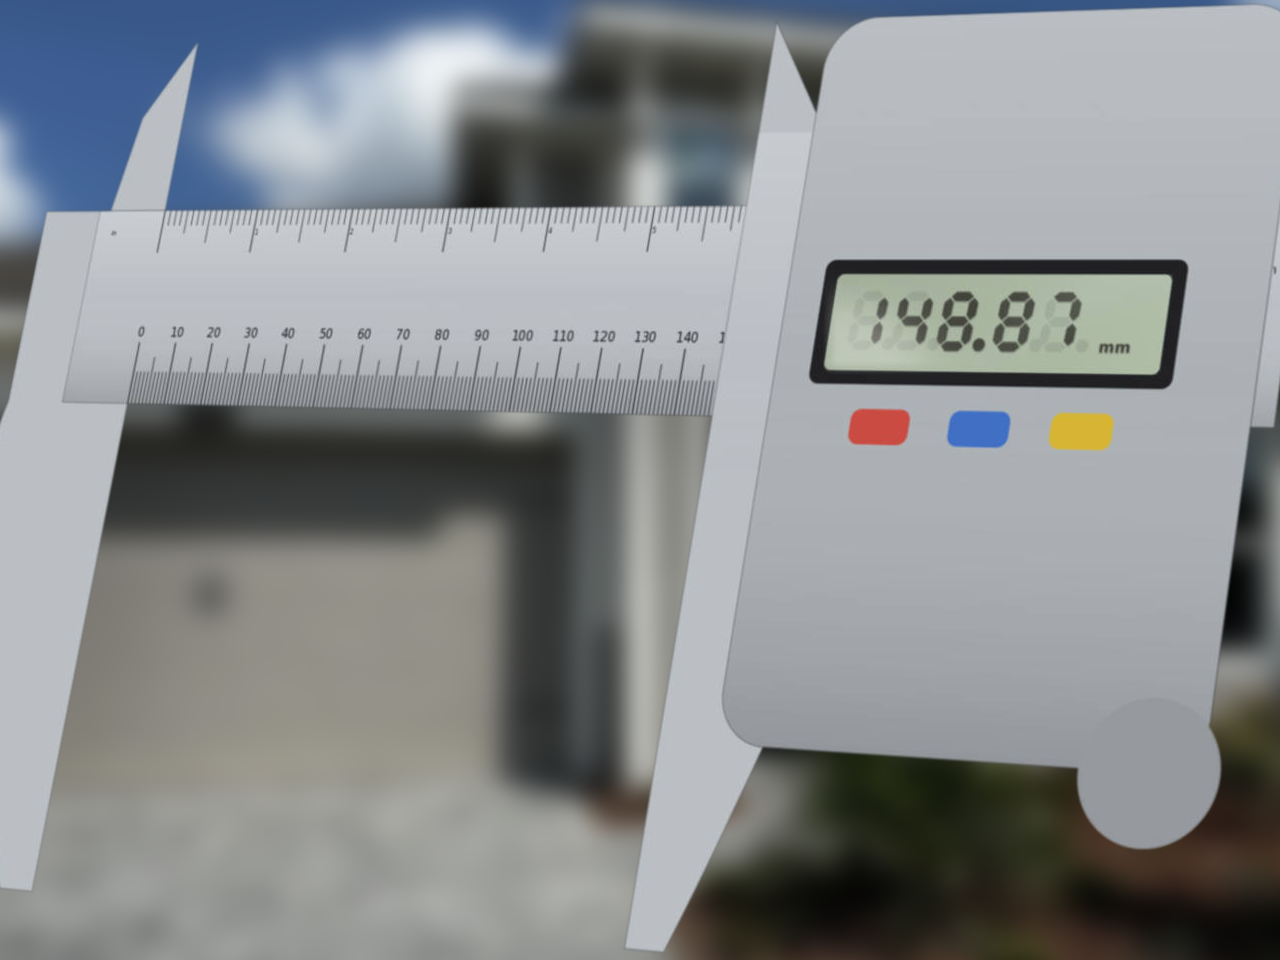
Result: 148.87 mm
